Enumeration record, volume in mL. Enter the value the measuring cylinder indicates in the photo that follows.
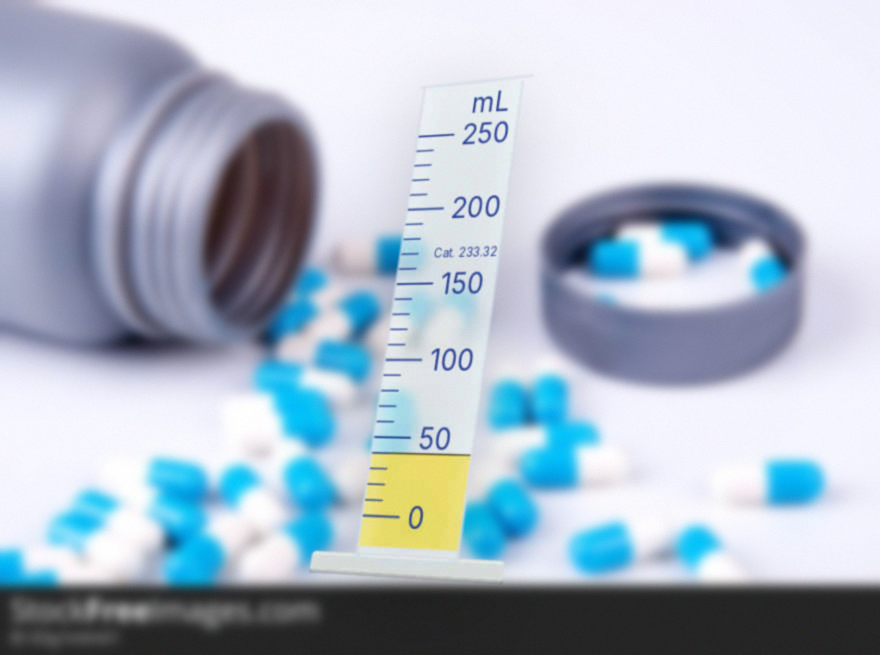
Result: 40 mL
